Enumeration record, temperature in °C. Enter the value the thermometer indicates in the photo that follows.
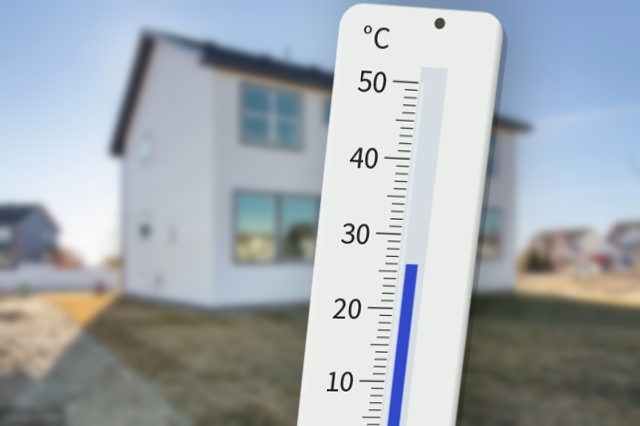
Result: 26 °C
